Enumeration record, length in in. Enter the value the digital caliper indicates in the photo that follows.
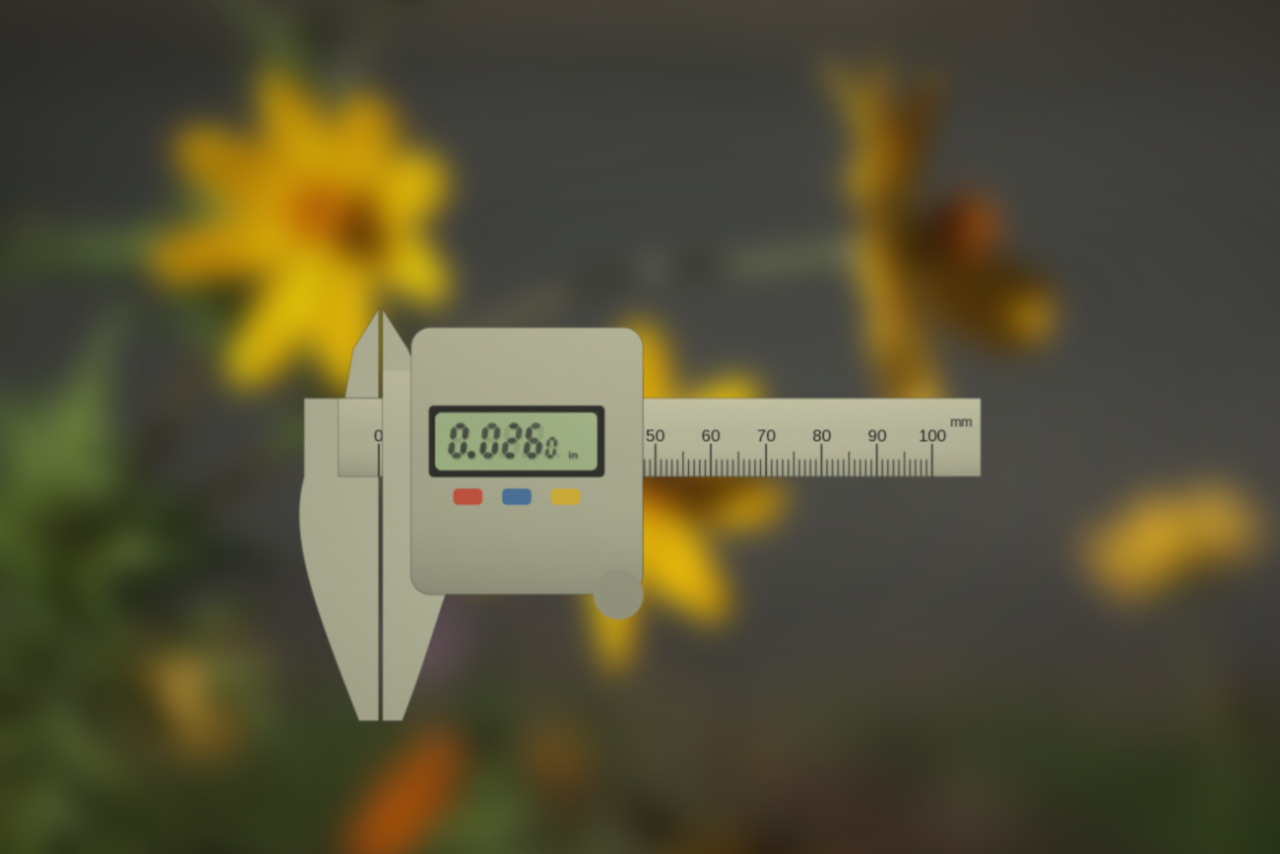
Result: 0.0260 in
